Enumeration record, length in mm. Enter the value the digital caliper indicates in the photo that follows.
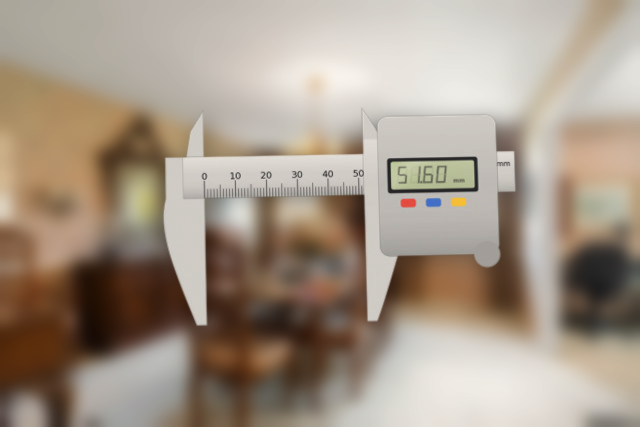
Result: 51.60 mm
